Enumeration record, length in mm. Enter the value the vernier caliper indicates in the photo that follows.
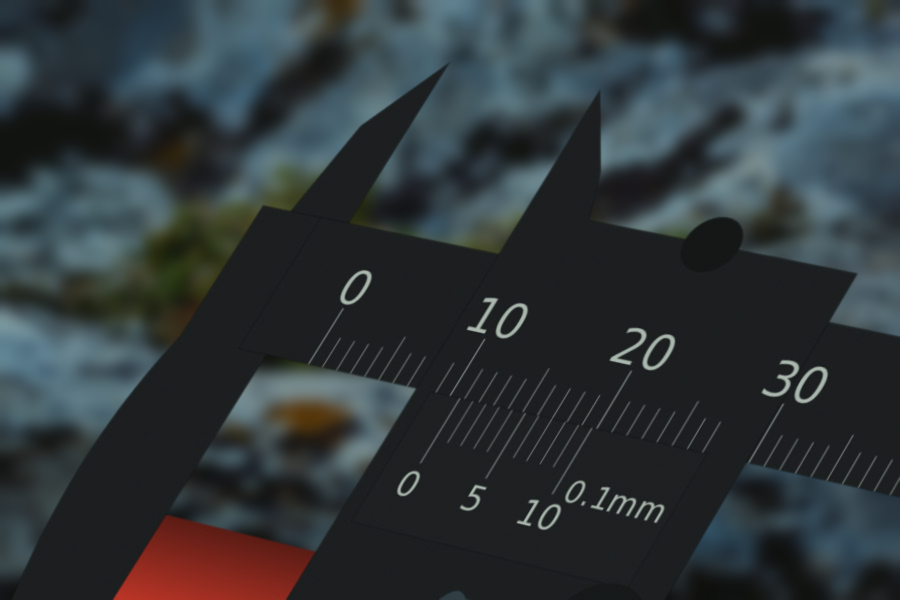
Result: 10.7 mm
